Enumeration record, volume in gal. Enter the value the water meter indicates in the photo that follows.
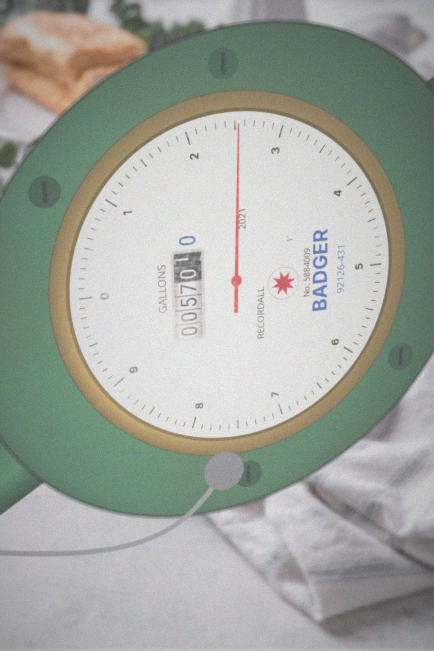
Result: 57012.5 gal
